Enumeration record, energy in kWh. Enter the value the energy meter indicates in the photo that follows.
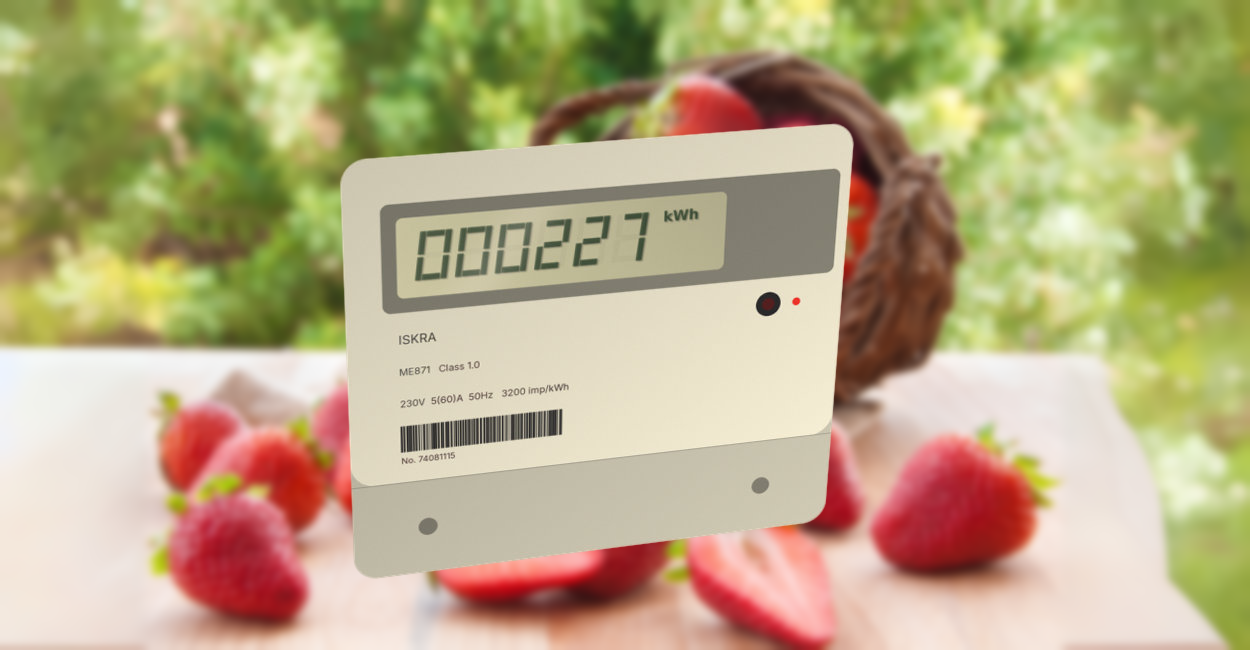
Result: 227 kWh
